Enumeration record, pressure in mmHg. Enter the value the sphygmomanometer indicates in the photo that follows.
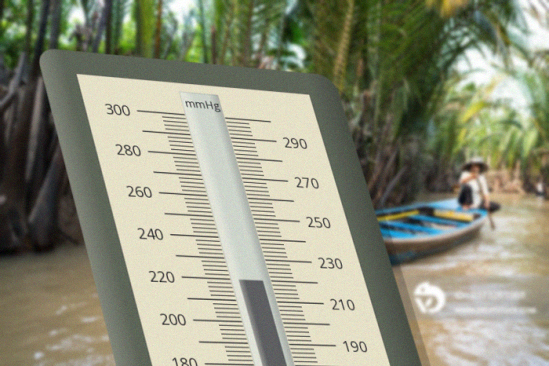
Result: 220 mmHg
